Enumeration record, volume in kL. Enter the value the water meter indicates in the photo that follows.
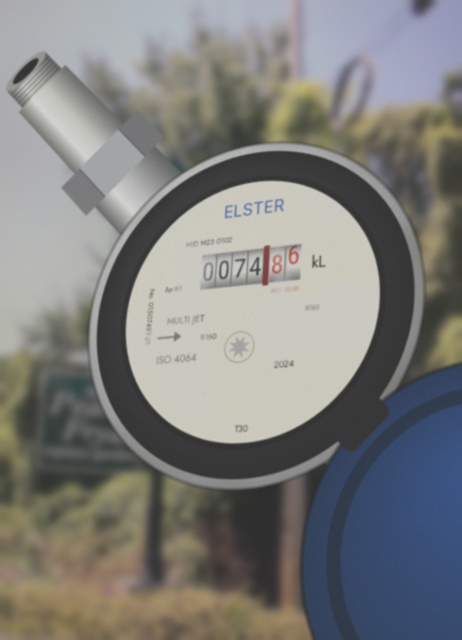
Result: 74.86 kL
